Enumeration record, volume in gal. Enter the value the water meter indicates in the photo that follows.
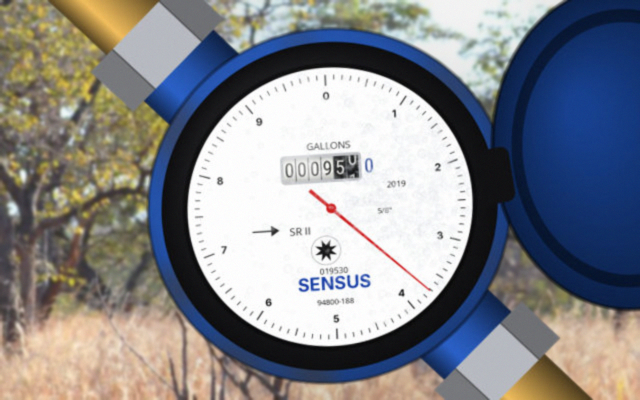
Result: 9503.7 gal
